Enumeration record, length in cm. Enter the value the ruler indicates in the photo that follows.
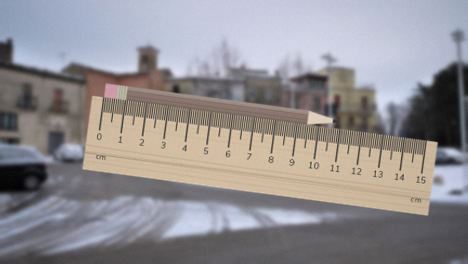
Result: 11 cm
